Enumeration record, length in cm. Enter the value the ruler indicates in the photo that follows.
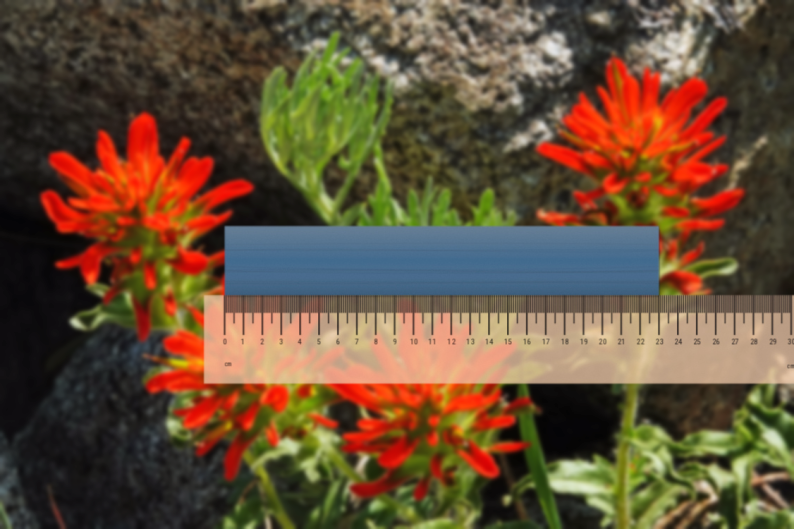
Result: 23 cm
